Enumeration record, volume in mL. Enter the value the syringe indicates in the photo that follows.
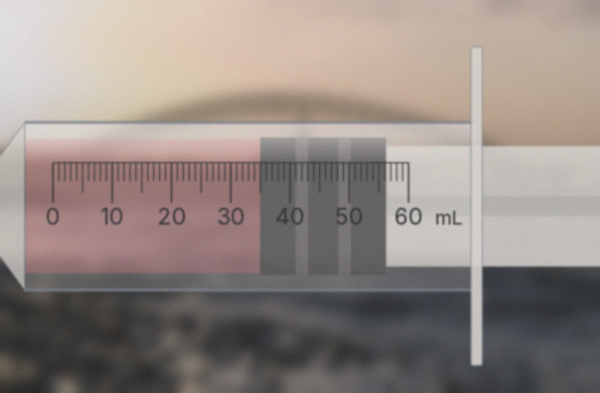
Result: 35 mL
